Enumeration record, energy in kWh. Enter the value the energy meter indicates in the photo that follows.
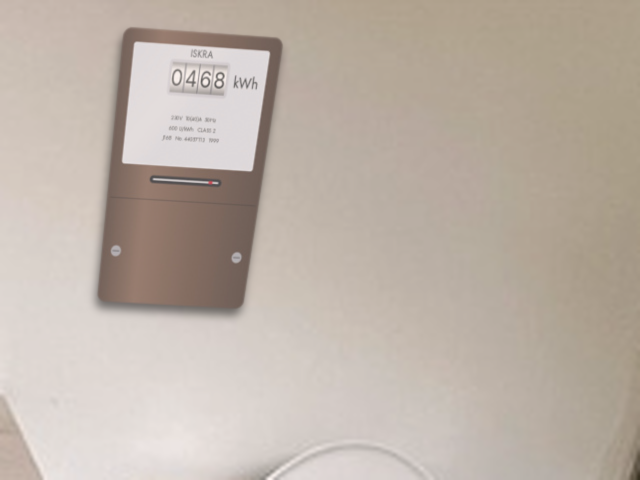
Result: 468 kWh
